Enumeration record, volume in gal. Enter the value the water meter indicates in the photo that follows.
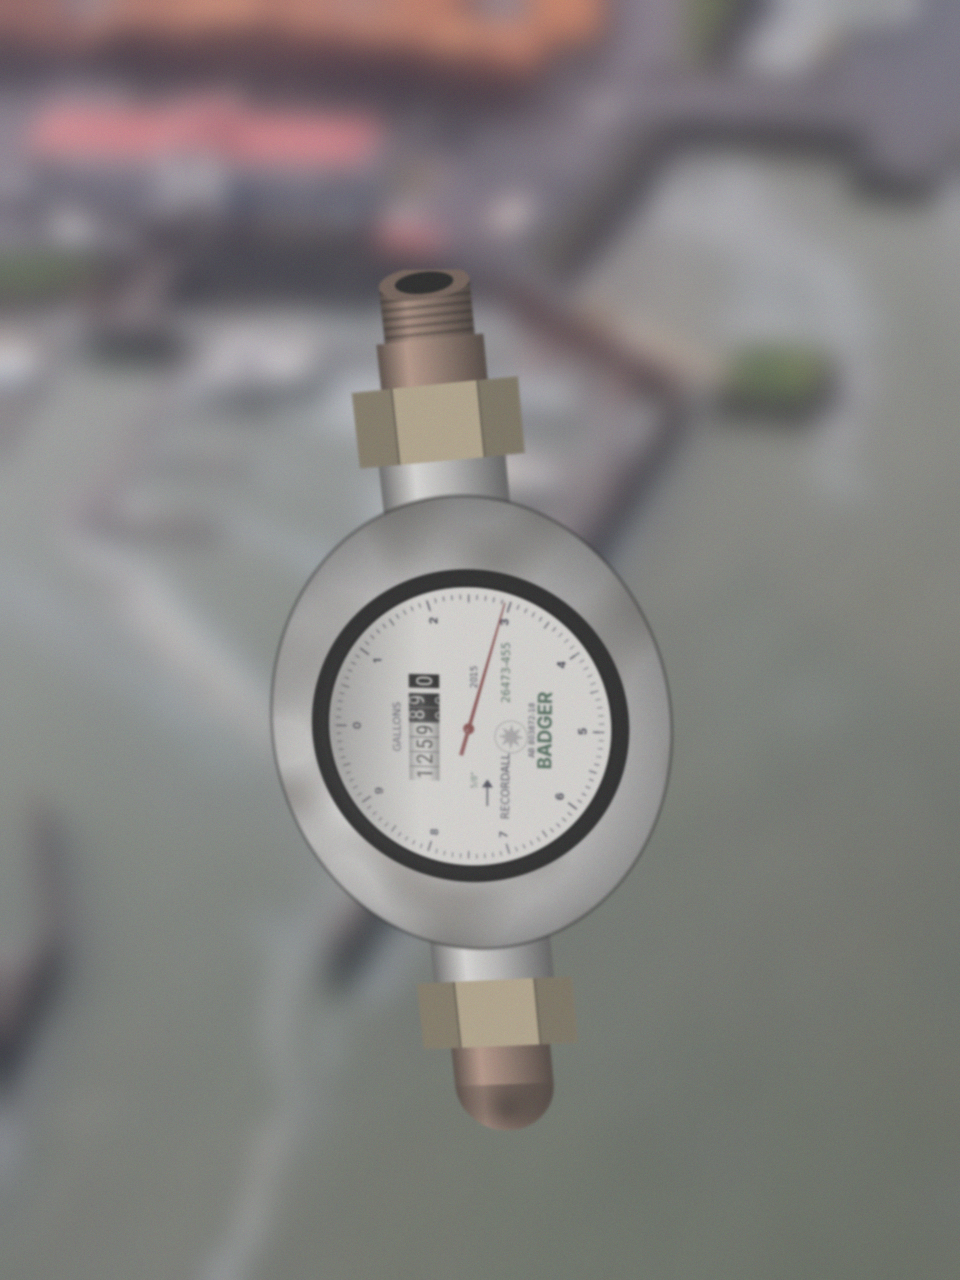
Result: 1259892.9 gal
